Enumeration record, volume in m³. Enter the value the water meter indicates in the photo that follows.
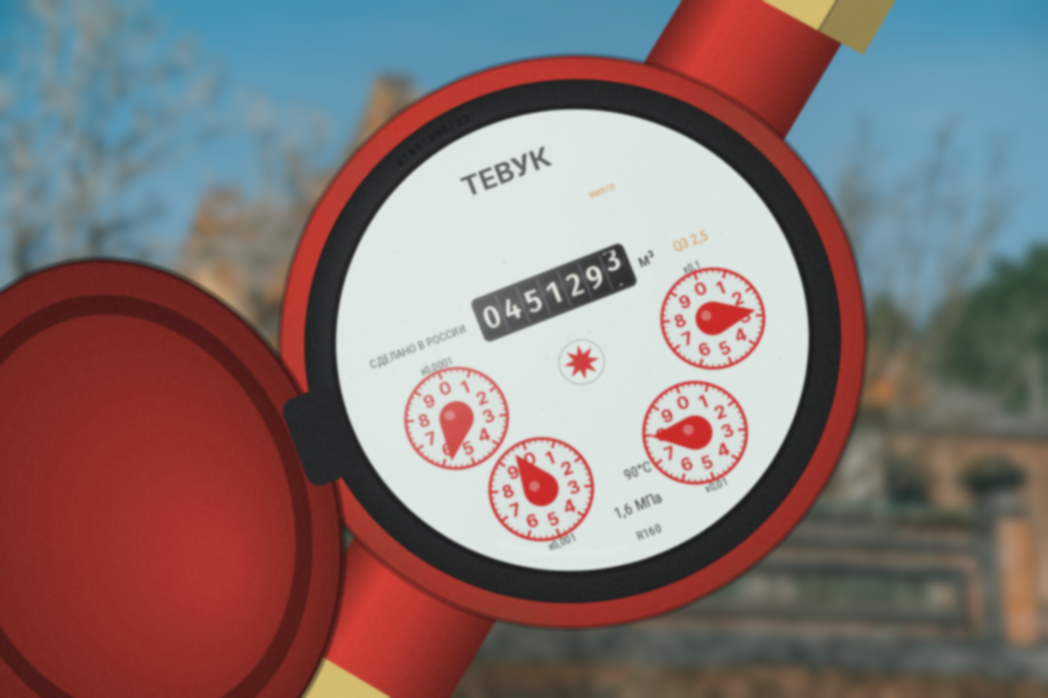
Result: 451293.2795 m³
